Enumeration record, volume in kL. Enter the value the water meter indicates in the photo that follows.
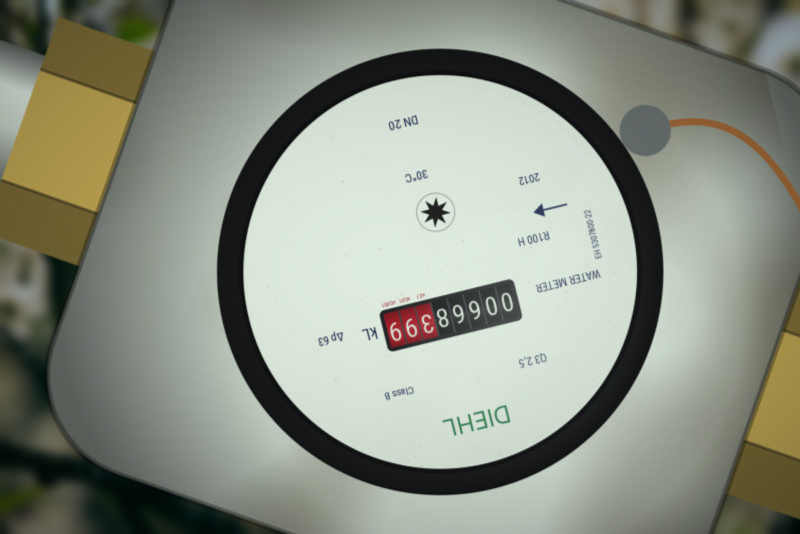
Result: 668.399 kL
